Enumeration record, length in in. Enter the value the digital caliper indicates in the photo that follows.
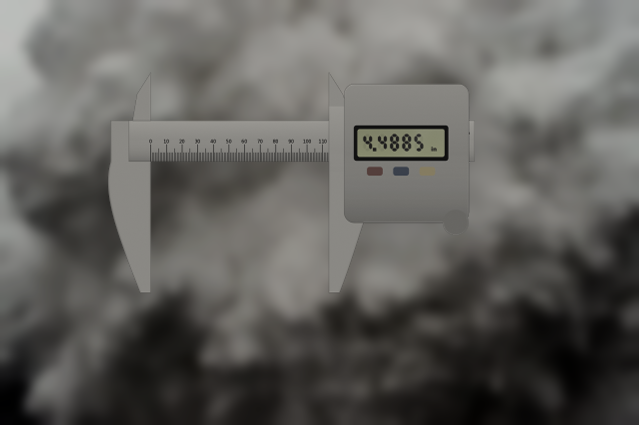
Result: 4.4885 in
